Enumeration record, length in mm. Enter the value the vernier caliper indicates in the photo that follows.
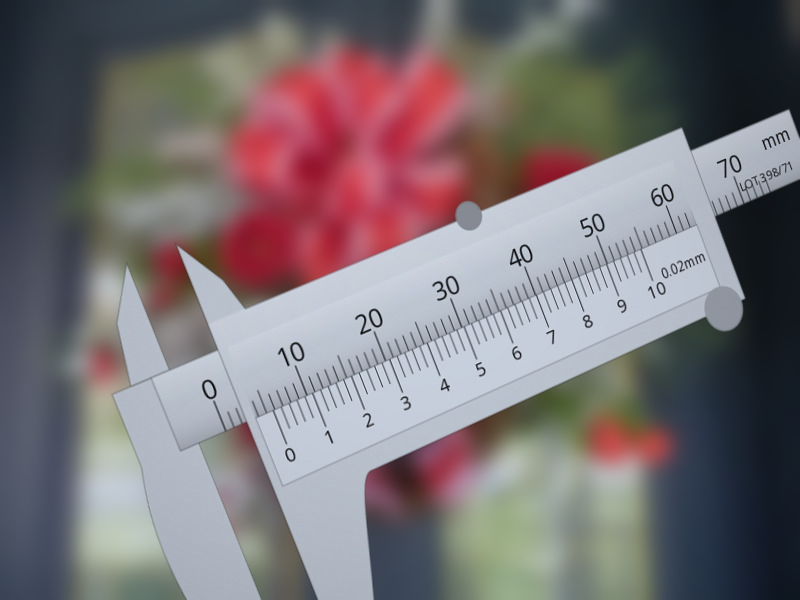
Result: 5.8 mm
